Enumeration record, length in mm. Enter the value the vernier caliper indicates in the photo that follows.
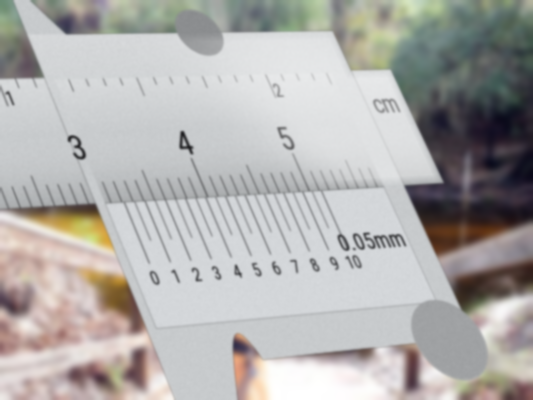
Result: 32.2 mm
